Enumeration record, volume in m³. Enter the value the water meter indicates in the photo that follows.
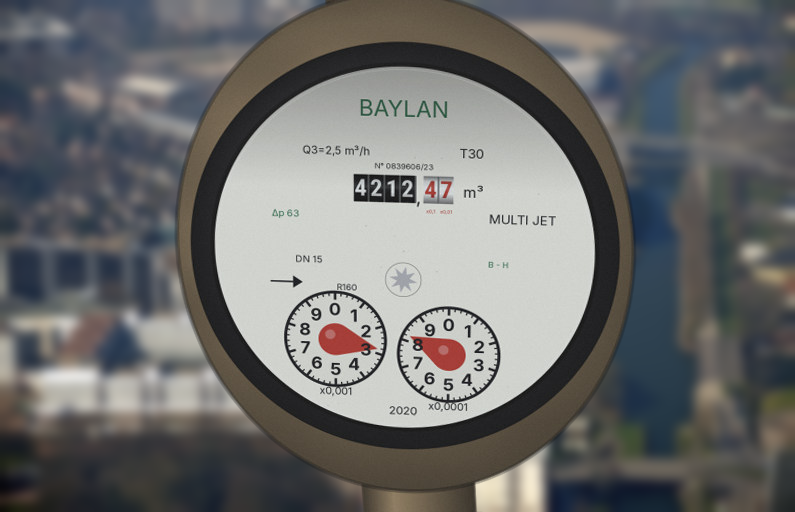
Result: 4212.4728 m³
